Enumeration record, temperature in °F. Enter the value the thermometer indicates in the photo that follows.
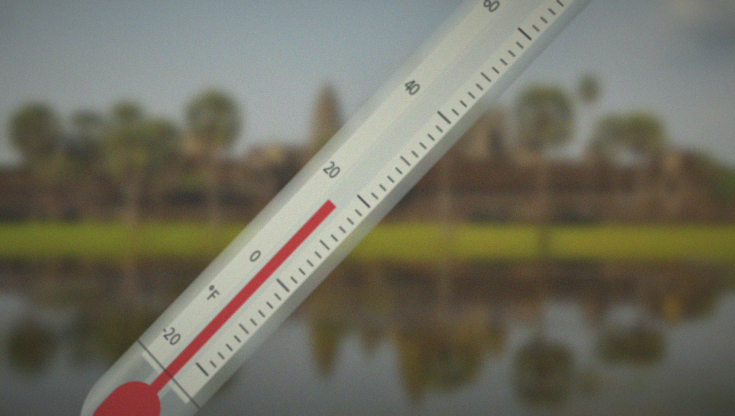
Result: 16 °F
